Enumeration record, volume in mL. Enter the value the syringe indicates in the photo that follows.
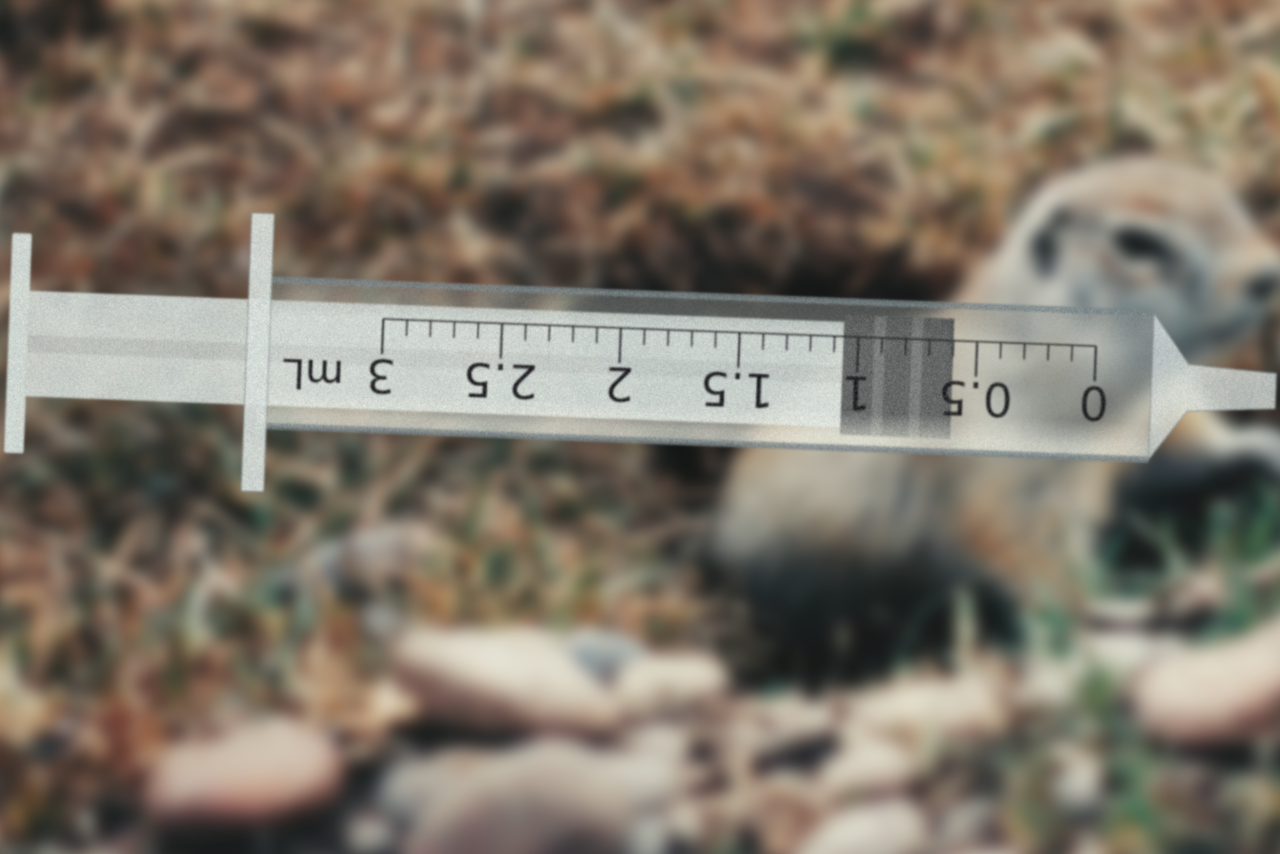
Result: 0.6 mL
